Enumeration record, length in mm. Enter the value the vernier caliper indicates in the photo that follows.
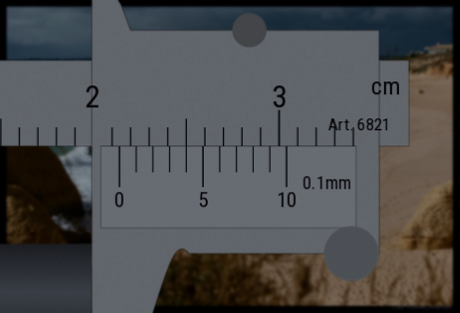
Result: 21.4 mm
